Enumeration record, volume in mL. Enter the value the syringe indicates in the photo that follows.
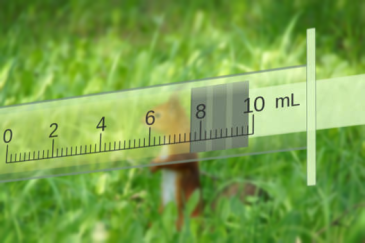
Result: 7.6 mL
